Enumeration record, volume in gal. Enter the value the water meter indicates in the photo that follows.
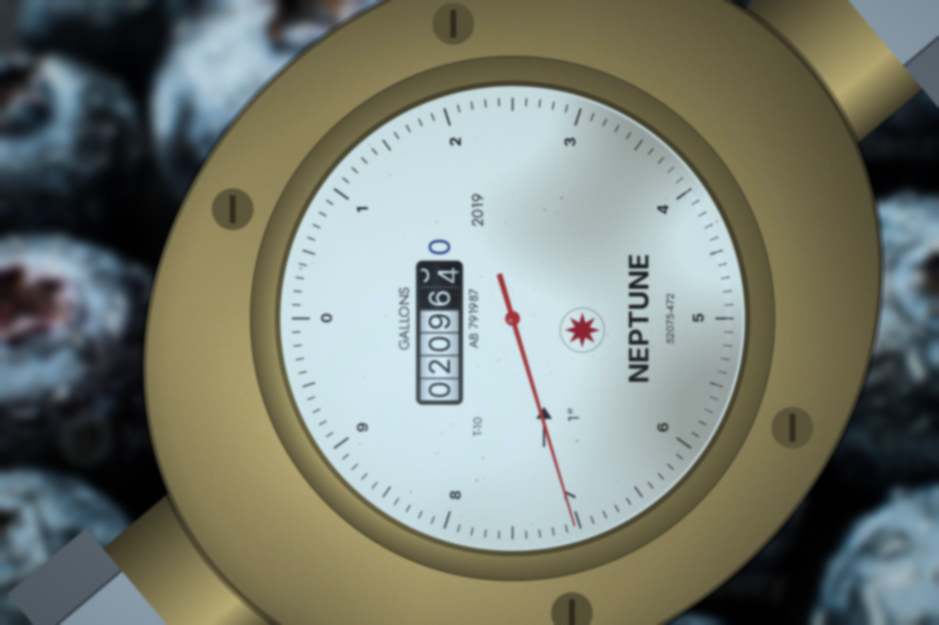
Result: 209637.0 gal
